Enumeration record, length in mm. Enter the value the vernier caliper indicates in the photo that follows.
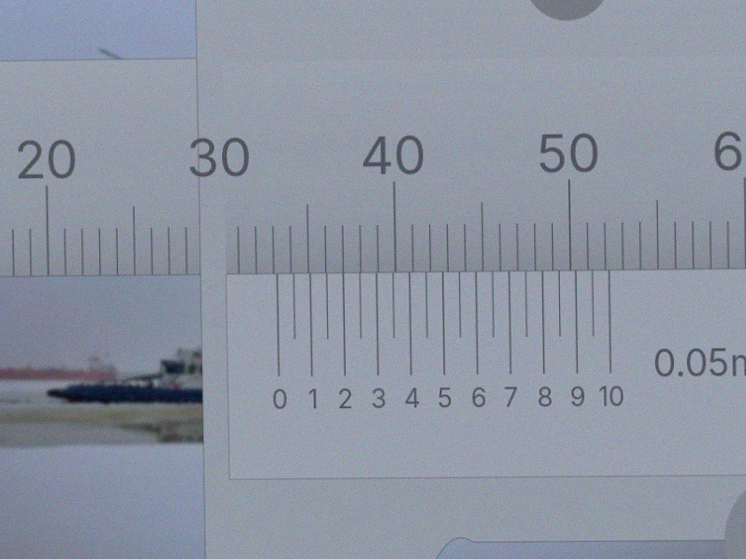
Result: 33.2 mm
